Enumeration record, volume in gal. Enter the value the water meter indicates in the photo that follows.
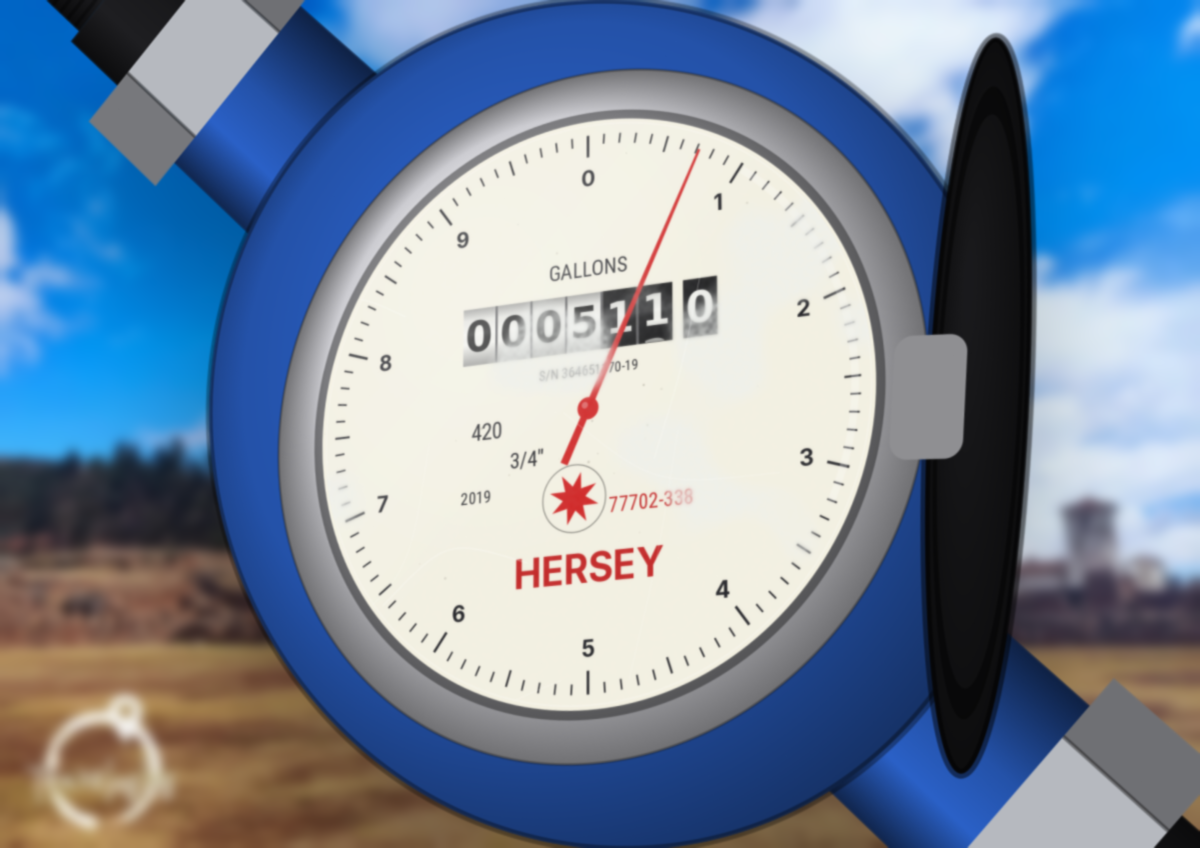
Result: 5110.7 gal
